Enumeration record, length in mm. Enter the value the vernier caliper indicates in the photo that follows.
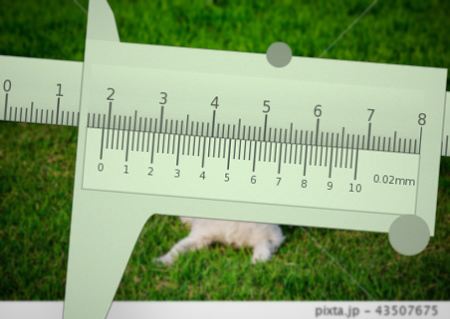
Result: 19.0 mm
